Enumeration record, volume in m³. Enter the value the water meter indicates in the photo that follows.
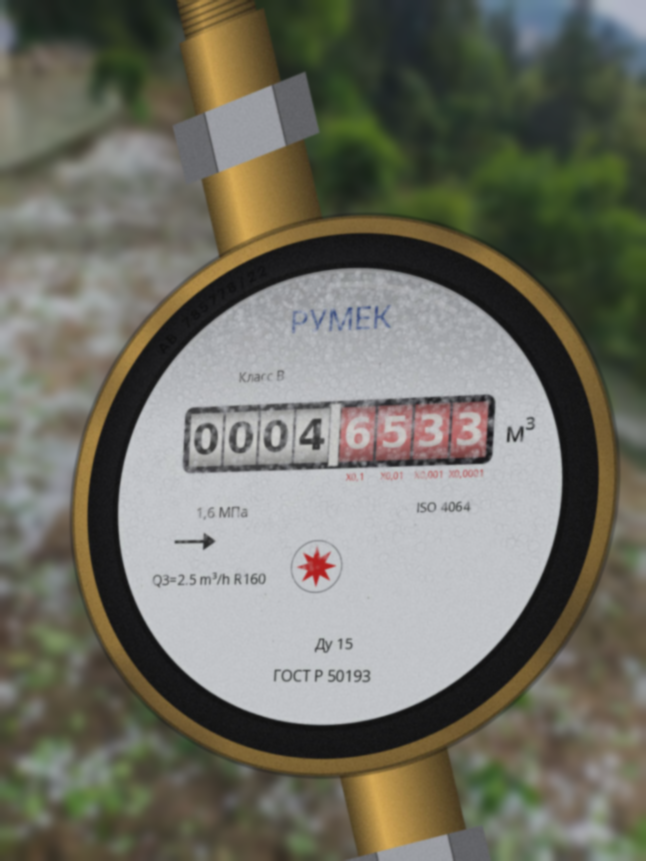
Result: 4.6533 m³
